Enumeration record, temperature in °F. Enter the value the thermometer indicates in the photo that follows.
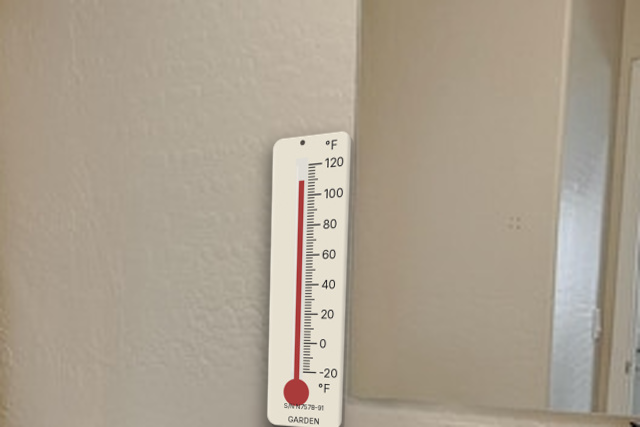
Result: 110 °F
